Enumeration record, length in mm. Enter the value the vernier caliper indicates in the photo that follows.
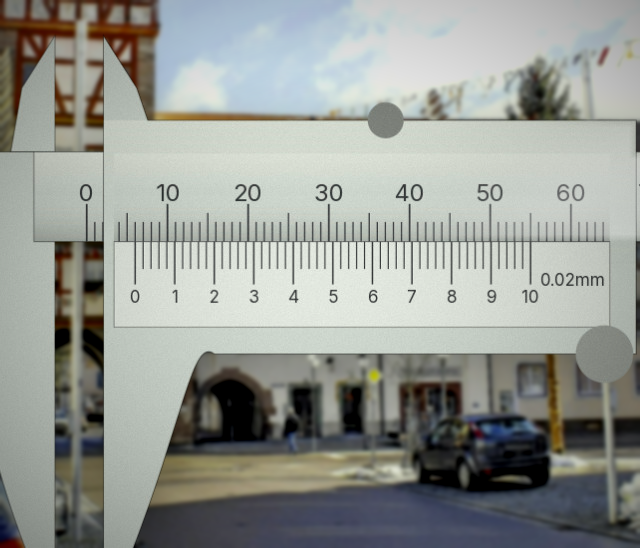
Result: 6.0 mm
